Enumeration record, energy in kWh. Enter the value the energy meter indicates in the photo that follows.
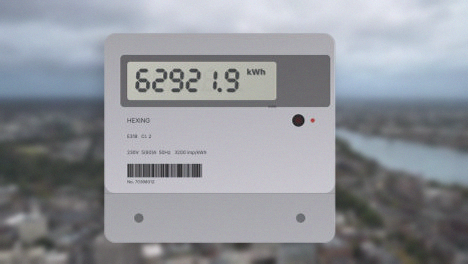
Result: 62921.9 kWh
